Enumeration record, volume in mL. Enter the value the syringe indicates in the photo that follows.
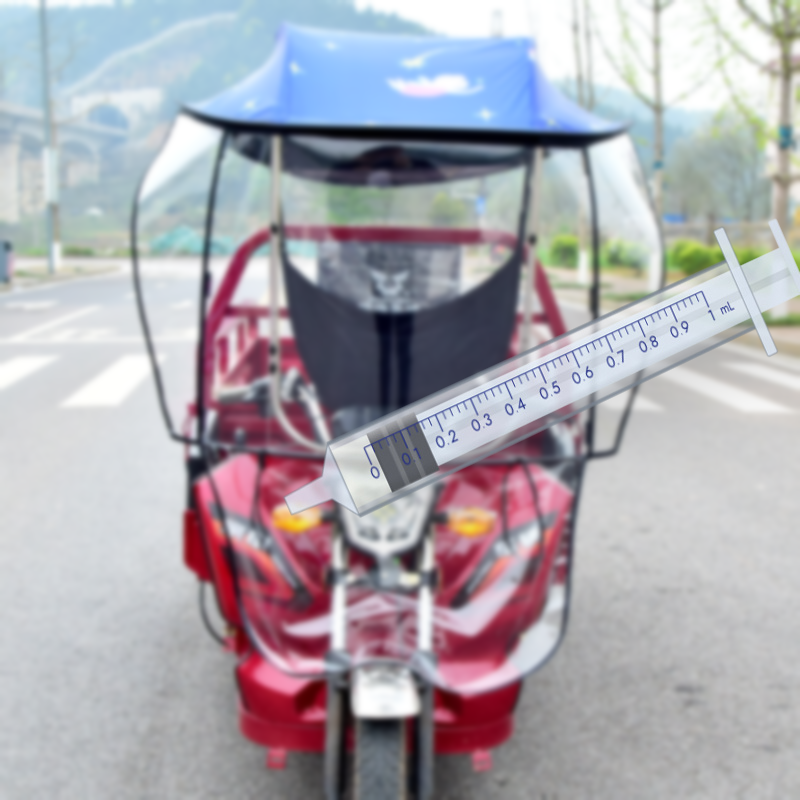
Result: 0.02 mL
